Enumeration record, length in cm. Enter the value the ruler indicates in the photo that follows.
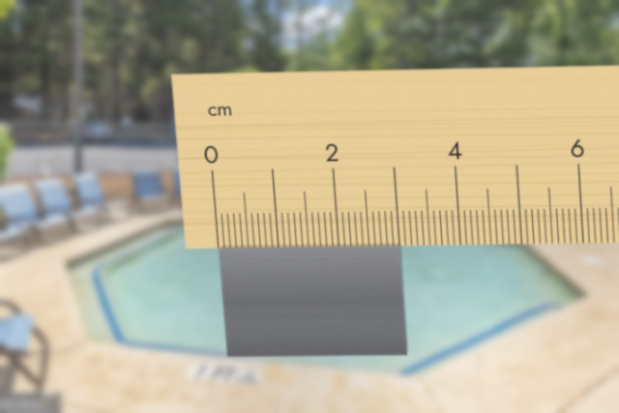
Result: 3 cm
